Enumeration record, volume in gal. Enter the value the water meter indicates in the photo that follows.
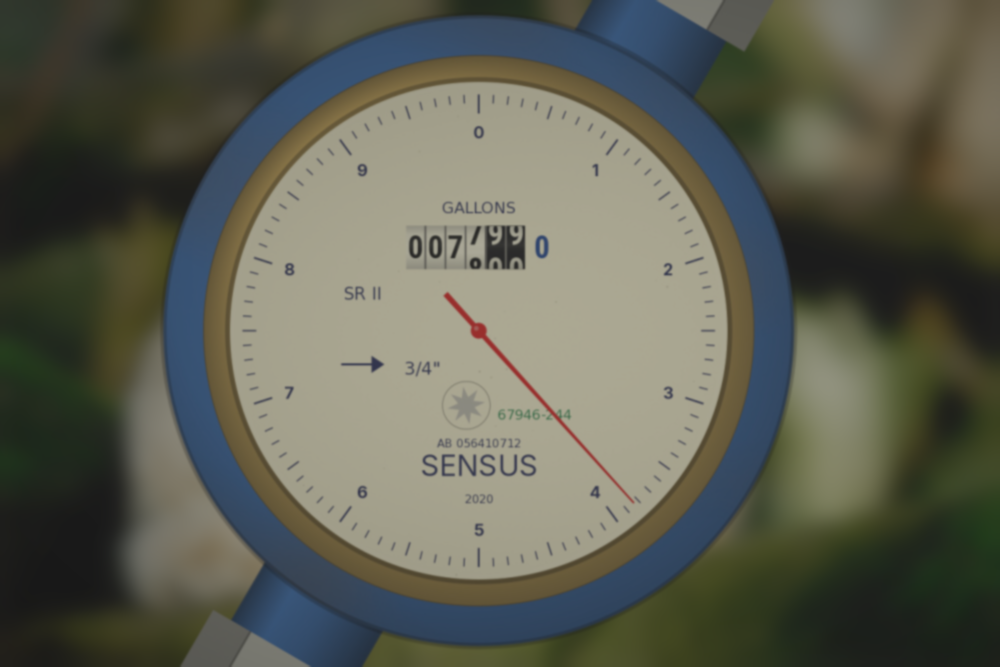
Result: 77993.8 gal
